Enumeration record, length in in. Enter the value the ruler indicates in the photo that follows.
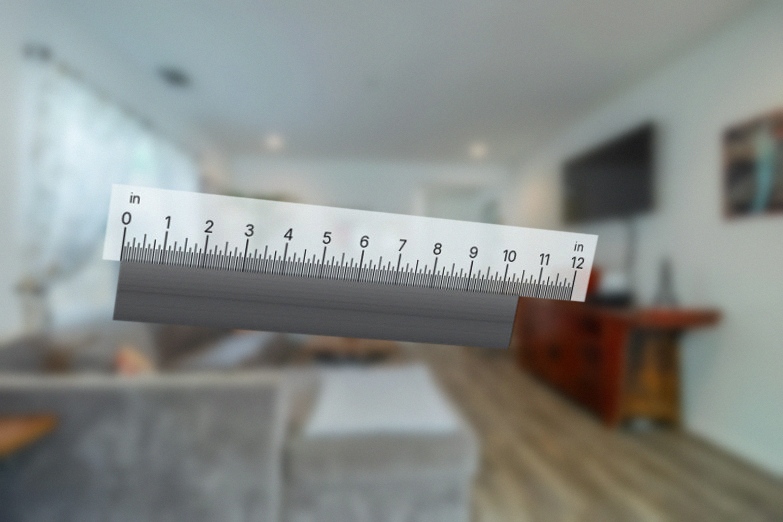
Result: 10.5 in
